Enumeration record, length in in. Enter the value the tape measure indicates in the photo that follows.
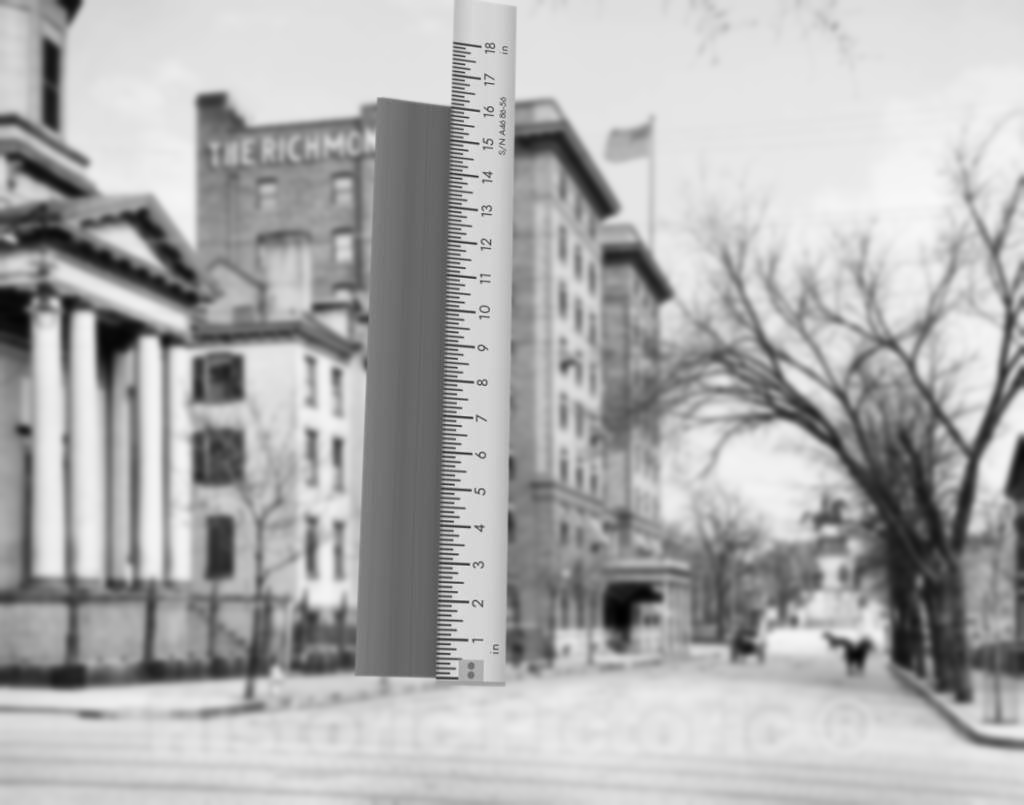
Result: 16 in
